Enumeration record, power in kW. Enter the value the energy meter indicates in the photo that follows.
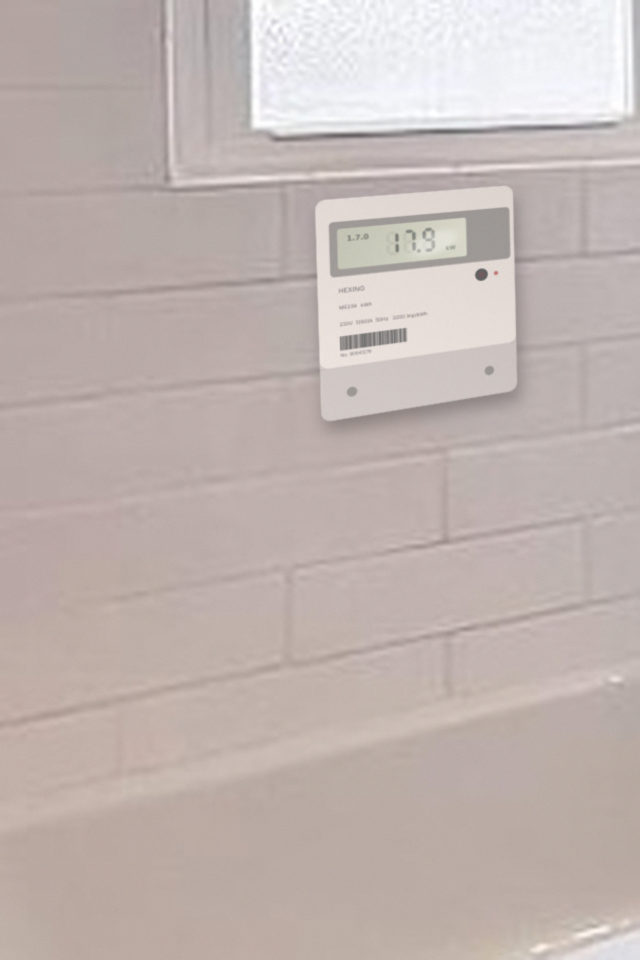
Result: 17.9 kW
